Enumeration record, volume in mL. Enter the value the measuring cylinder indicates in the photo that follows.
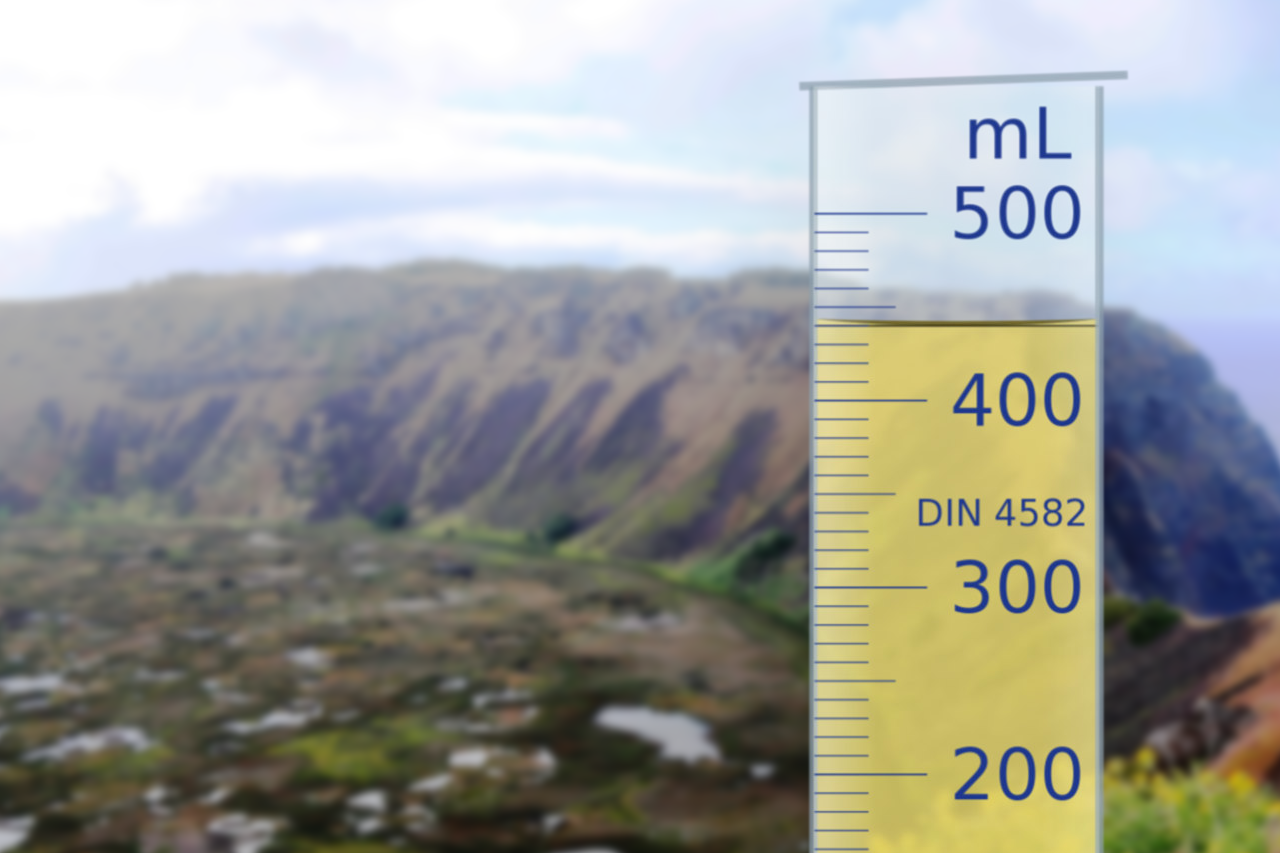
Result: 440 mL
